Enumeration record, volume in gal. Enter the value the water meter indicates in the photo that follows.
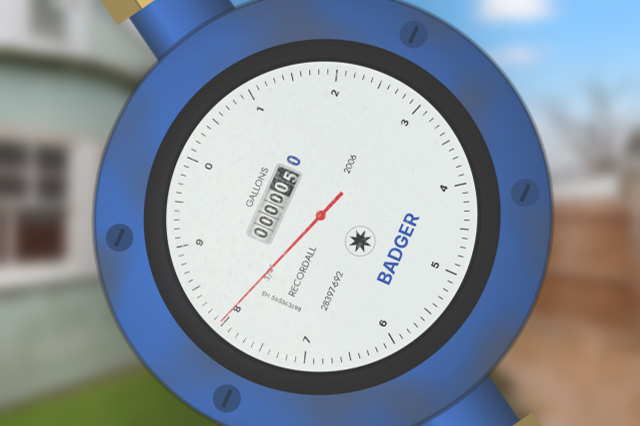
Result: 48.0 gal
